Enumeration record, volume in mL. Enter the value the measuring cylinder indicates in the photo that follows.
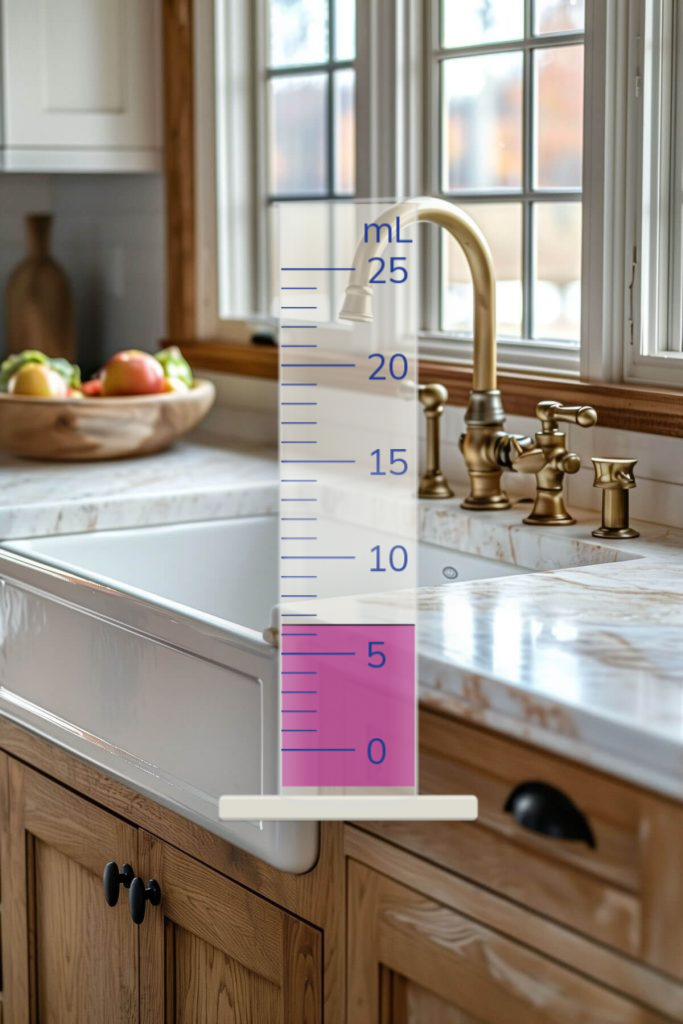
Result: 6.5 mL
